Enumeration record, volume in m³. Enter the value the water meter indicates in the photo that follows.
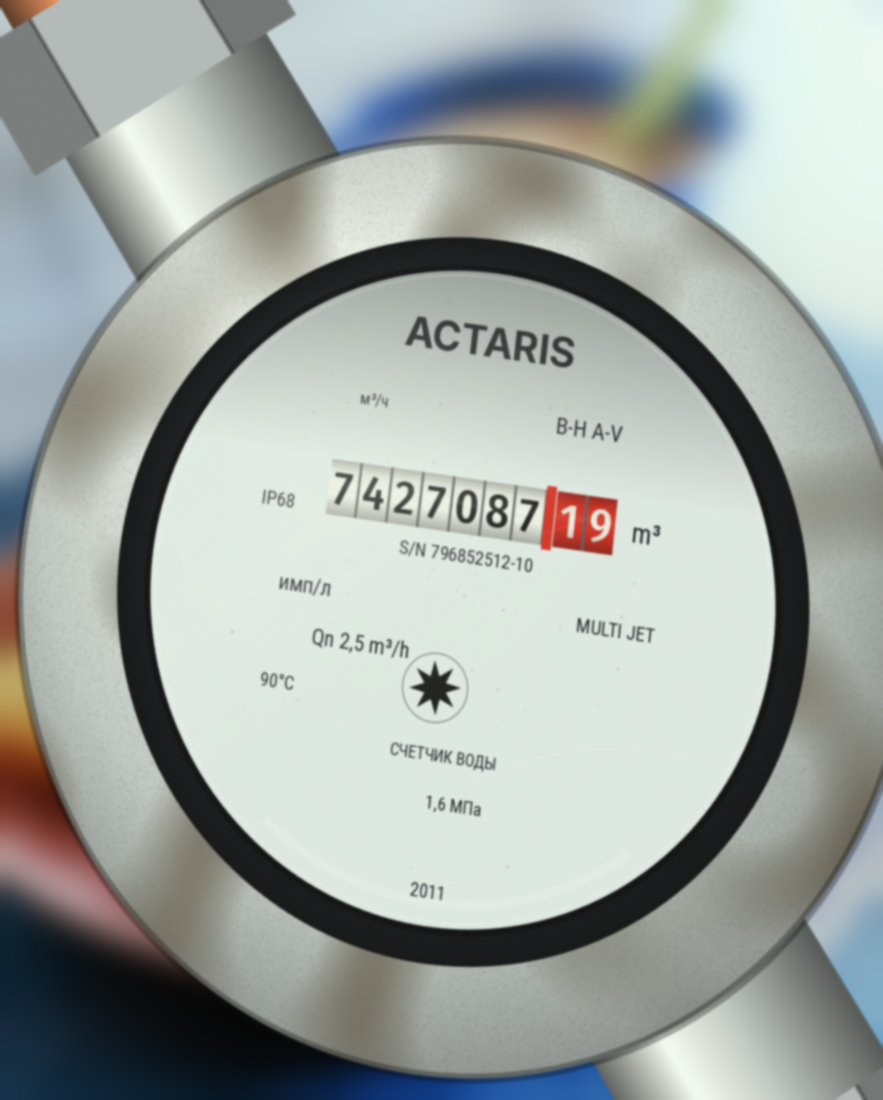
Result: 7427087.19 m³
